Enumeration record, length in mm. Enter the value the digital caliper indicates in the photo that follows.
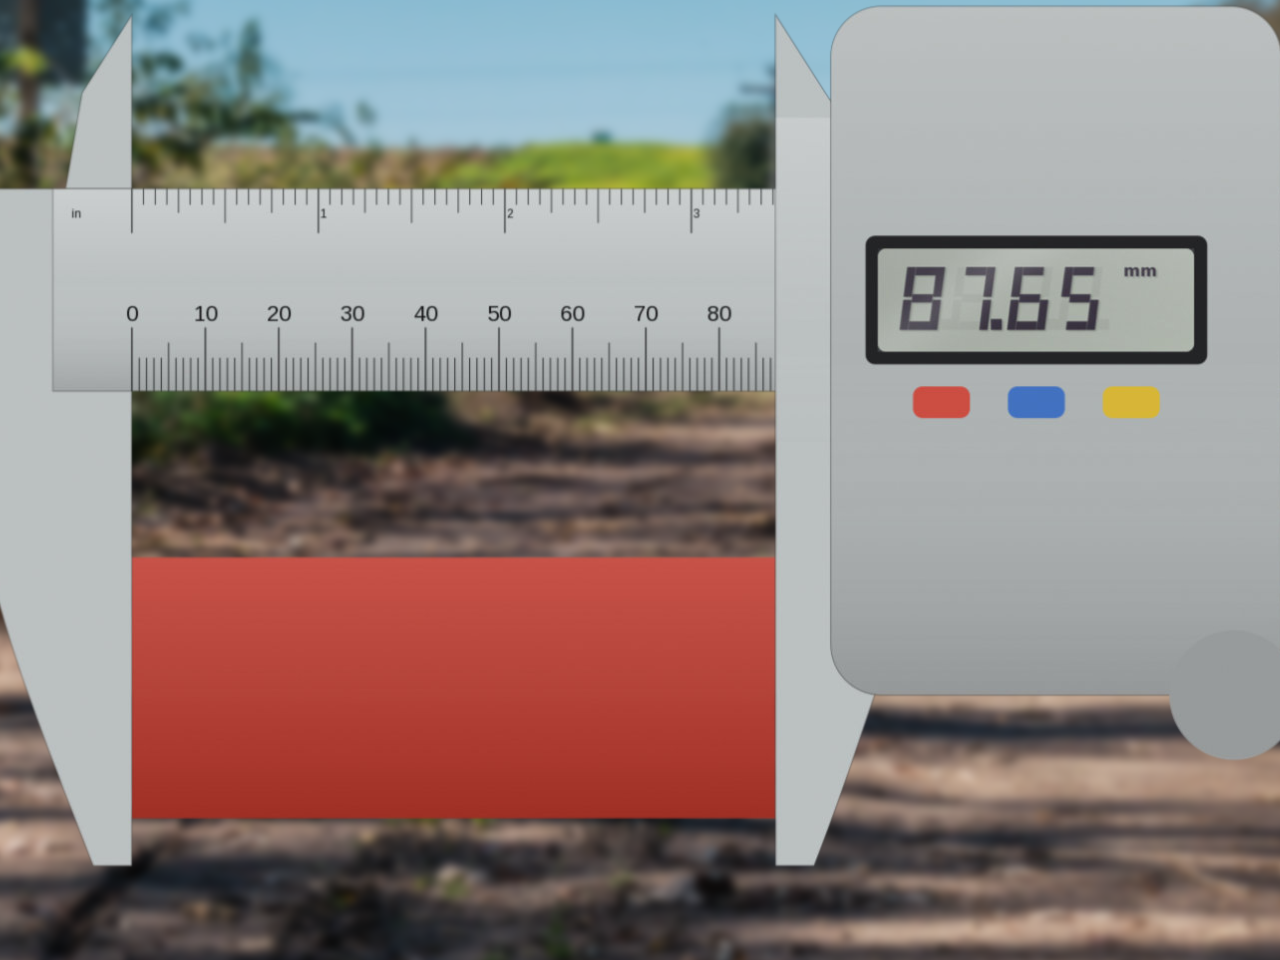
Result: 87.65 mm
